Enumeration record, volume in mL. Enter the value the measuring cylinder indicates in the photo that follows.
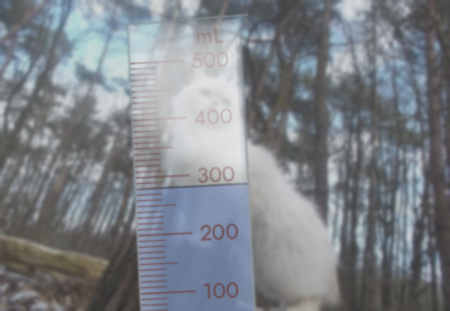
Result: 280 mL
